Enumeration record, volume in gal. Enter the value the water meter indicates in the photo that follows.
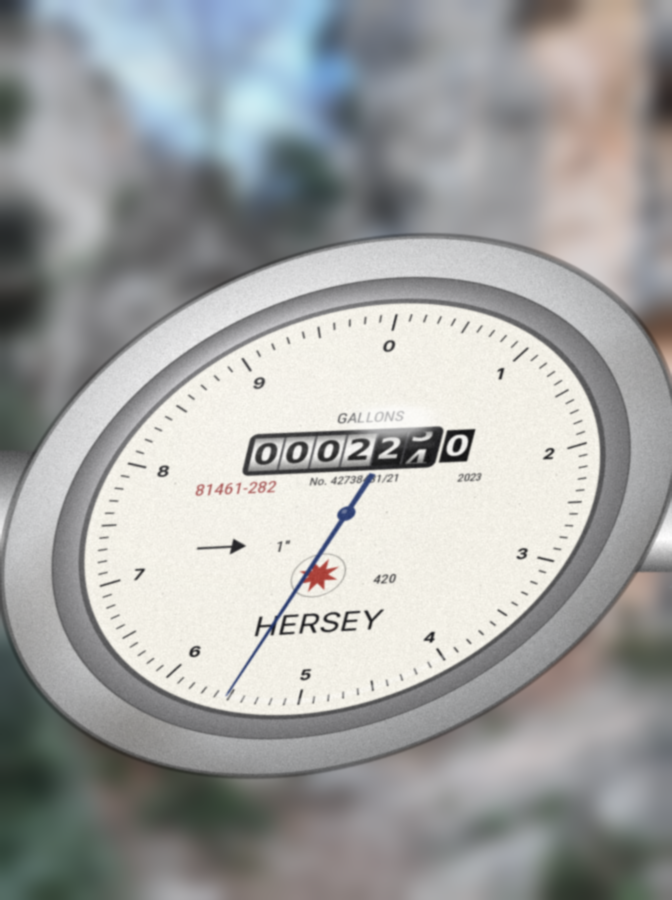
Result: 2235.5 gal
